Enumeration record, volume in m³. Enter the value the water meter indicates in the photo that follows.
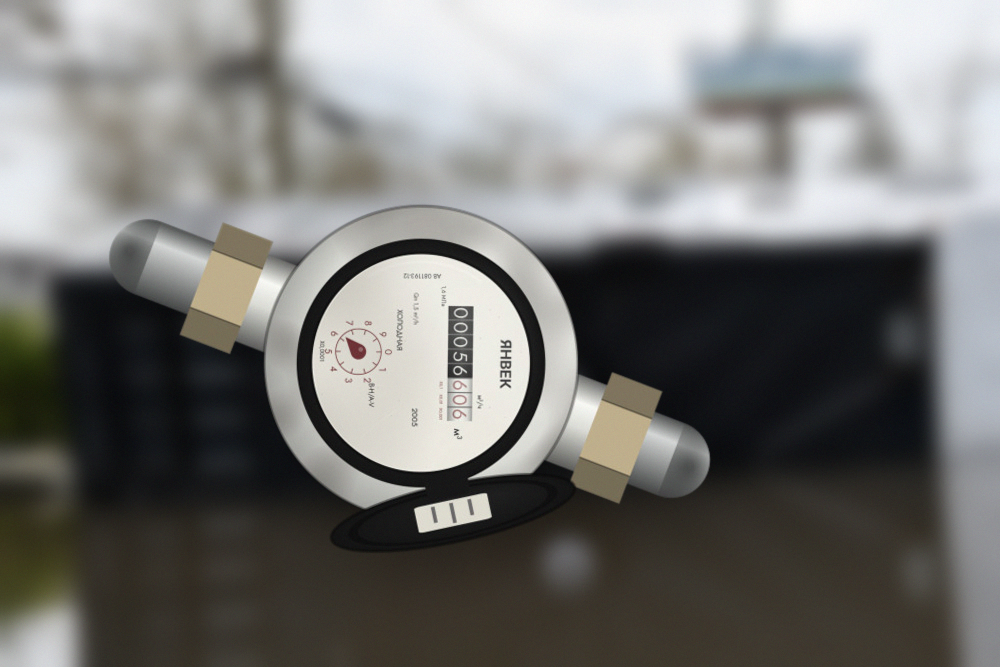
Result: 56.6066 m³
